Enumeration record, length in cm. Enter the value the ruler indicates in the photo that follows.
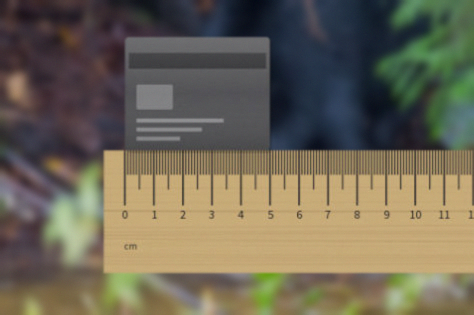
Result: 5 cm
